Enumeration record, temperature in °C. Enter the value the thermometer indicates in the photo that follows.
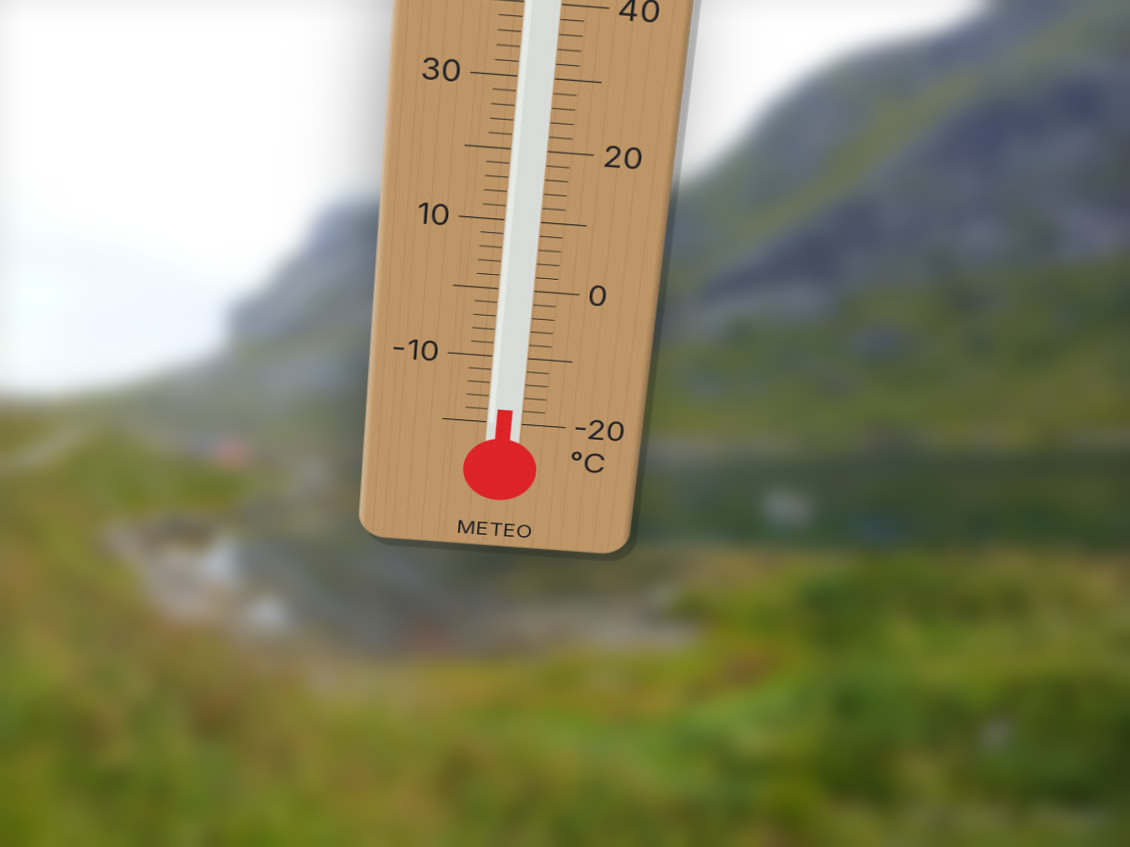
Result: -18 °C
